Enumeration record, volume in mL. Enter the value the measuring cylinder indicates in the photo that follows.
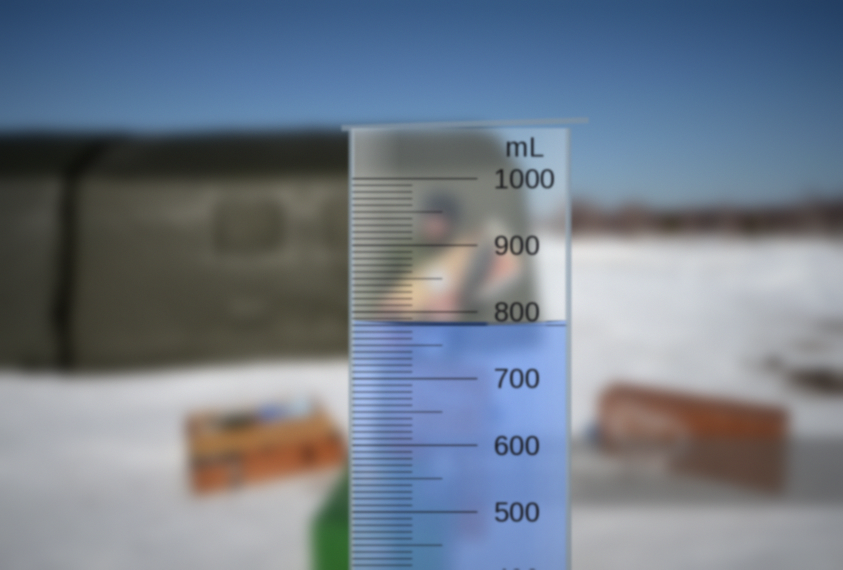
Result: 780 mL
